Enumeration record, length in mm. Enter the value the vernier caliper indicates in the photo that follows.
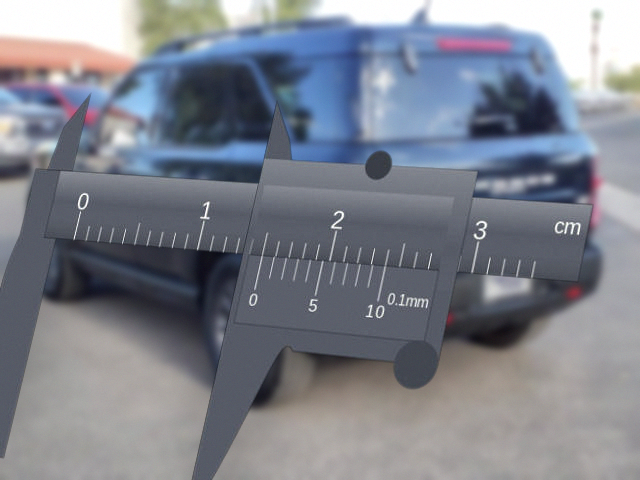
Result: 15.0 mm
